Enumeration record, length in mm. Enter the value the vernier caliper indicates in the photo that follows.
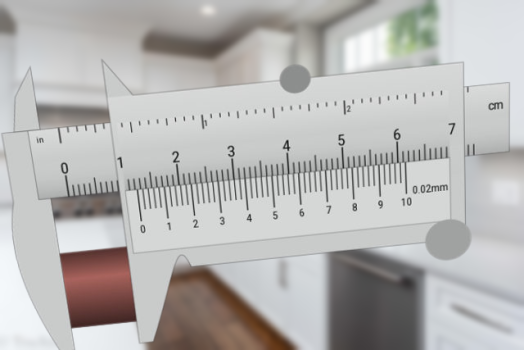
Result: 12.4 mm
